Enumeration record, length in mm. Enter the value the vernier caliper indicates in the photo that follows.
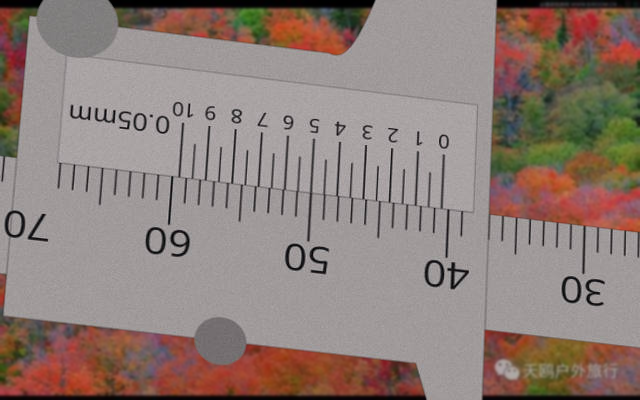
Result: 40.5 mm
